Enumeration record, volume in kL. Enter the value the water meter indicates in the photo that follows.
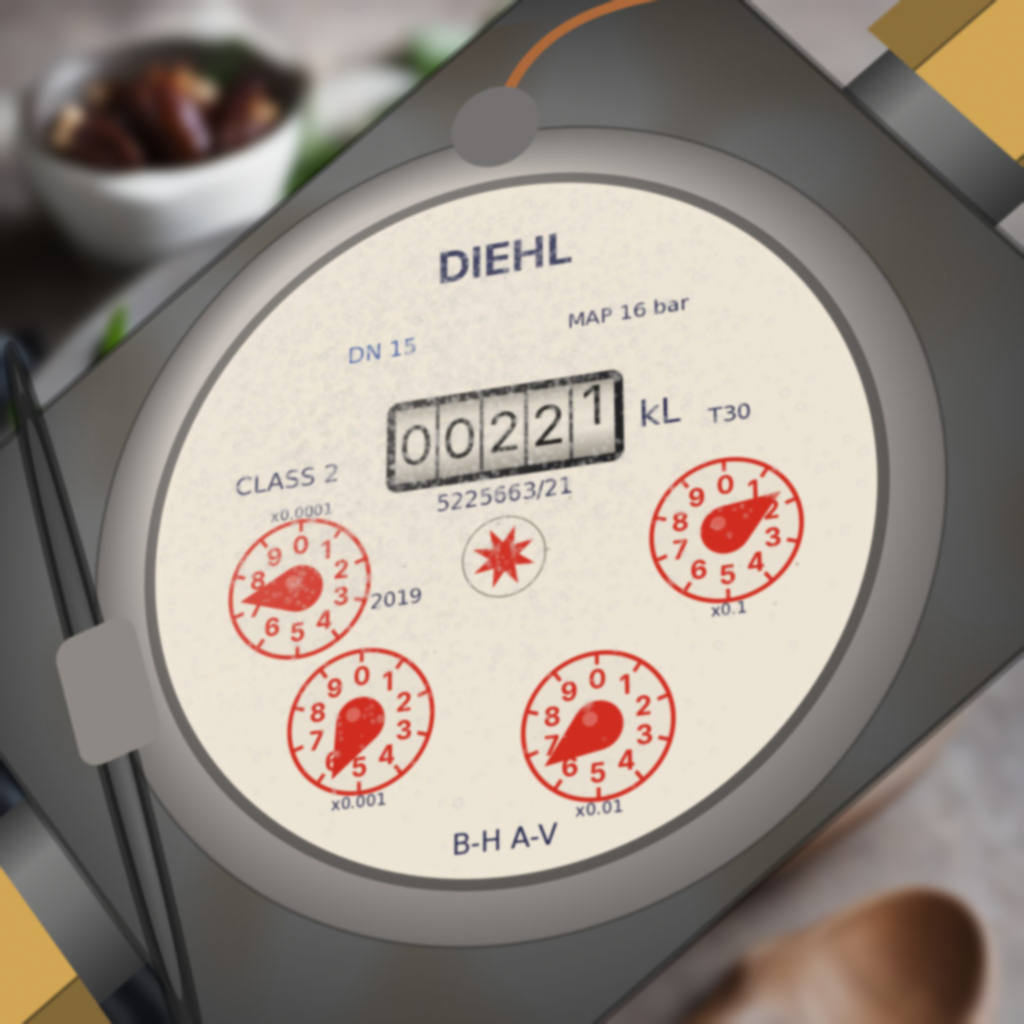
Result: 221.1657 kL
